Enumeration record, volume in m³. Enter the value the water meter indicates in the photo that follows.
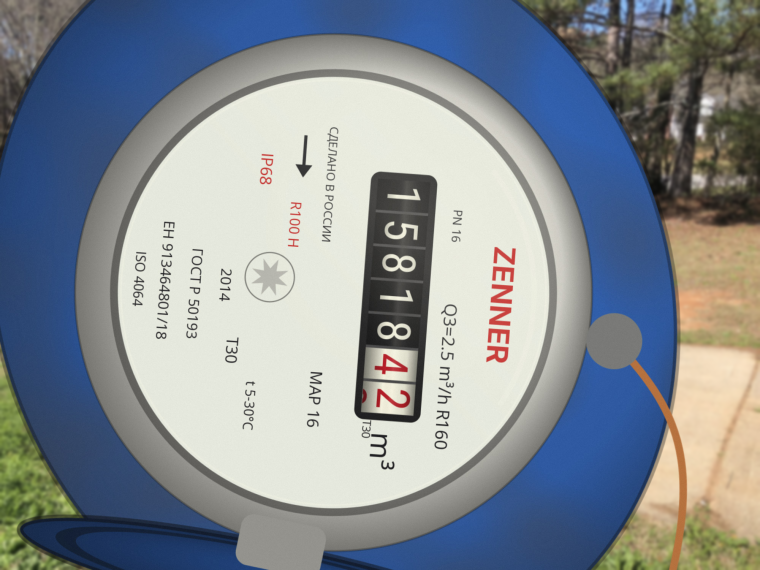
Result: 15818.42 m³
